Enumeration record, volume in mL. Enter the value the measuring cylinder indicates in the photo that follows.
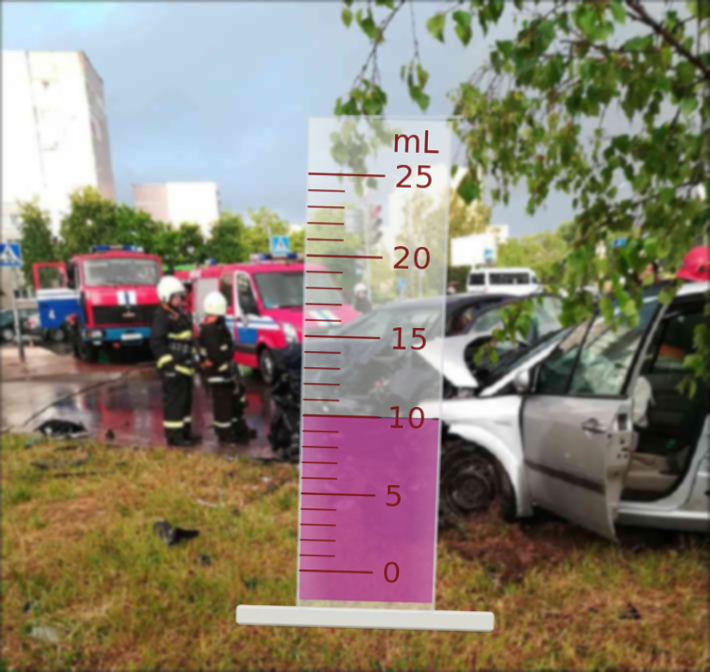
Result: 10 mL
